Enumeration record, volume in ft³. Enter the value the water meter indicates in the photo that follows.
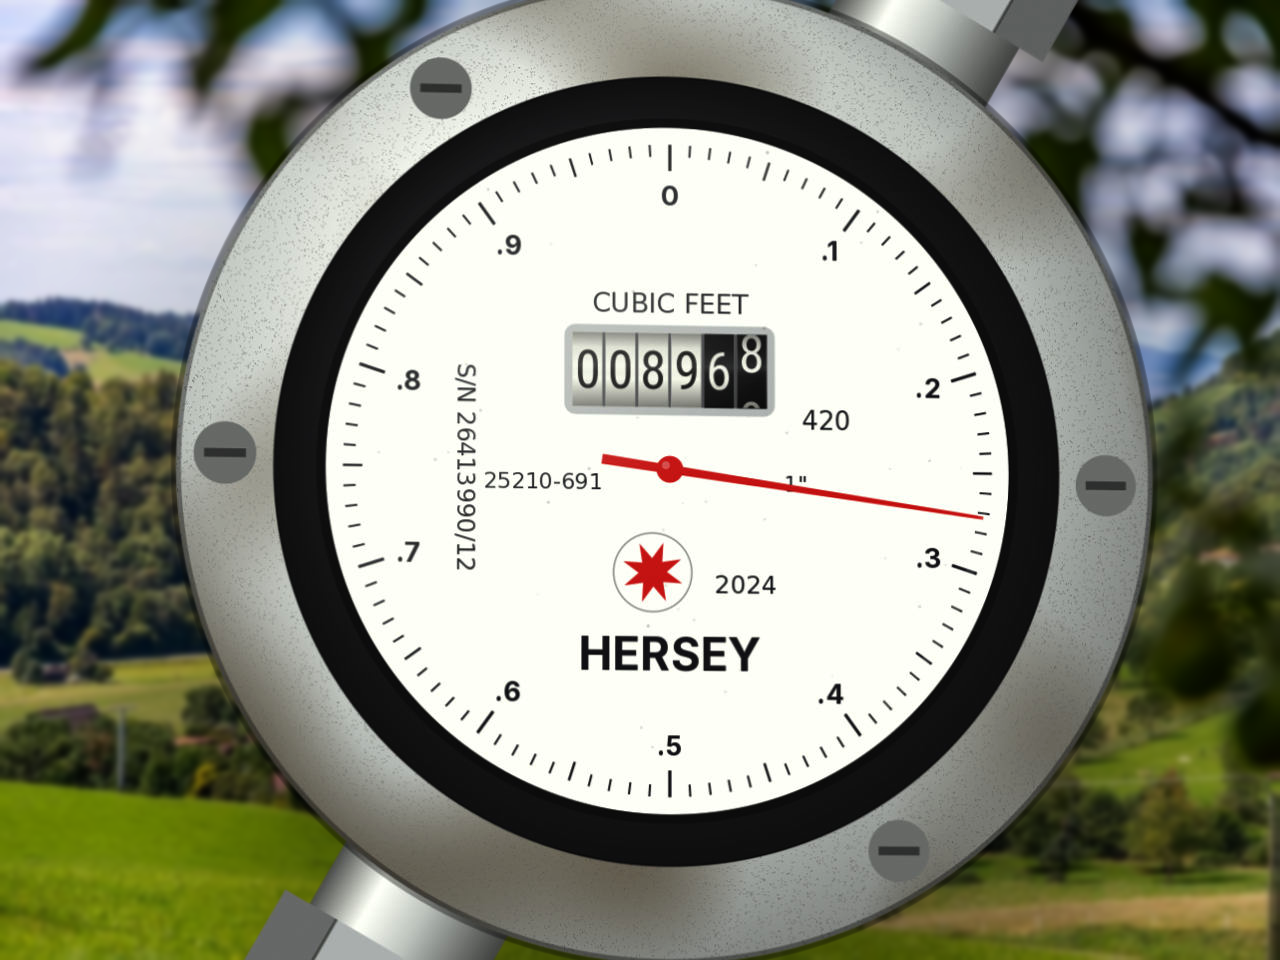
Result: 8968.27 ft³
